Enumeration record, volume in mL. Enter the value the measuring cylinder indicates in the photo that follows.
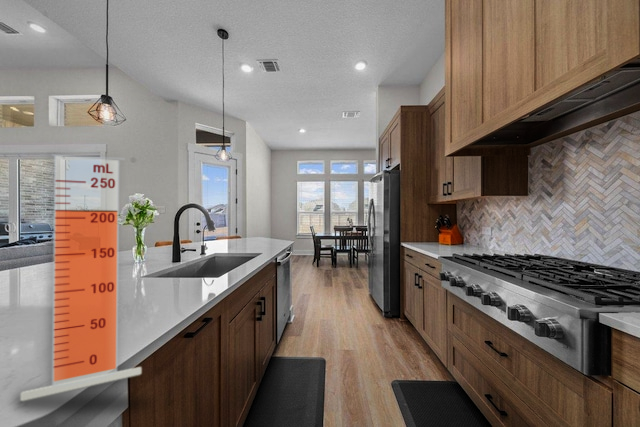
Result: 210 mL
